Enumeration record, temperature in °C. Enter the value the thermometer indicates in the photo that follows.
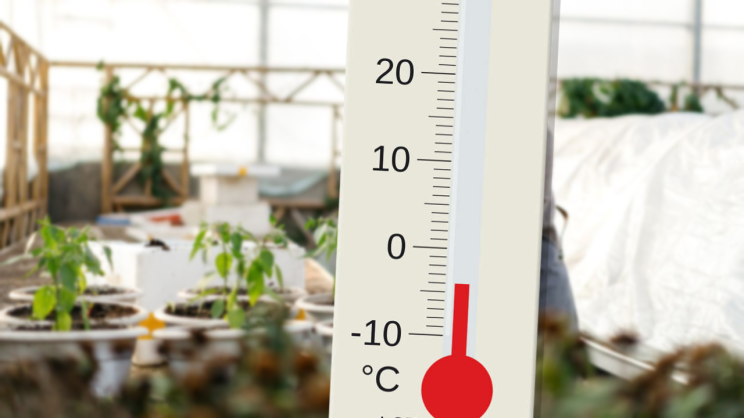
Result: -4 °C
